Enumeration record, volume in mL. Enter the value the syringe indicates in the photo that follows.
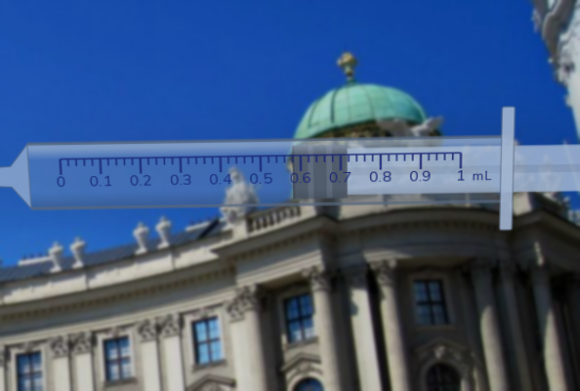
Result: 0.58 mL
